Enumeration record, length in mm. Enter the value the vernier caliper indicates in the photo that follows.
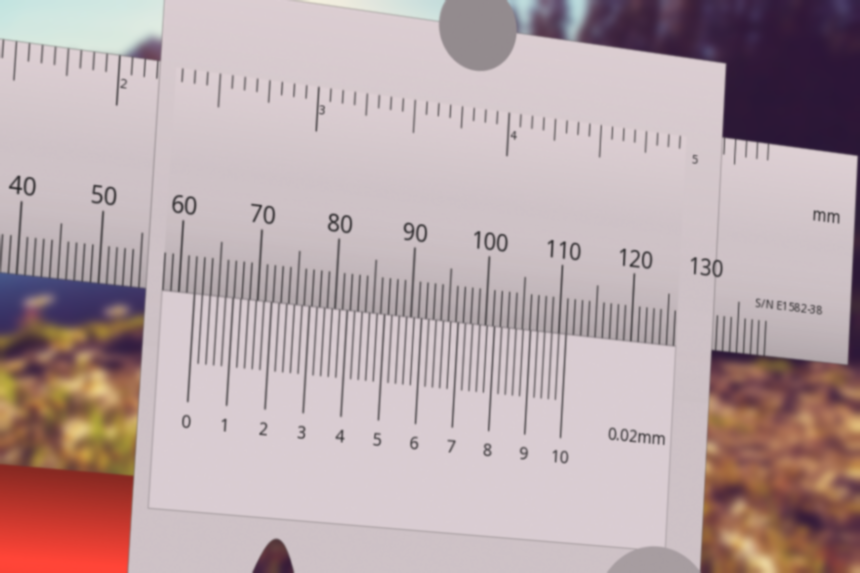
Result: 62.0 mm
